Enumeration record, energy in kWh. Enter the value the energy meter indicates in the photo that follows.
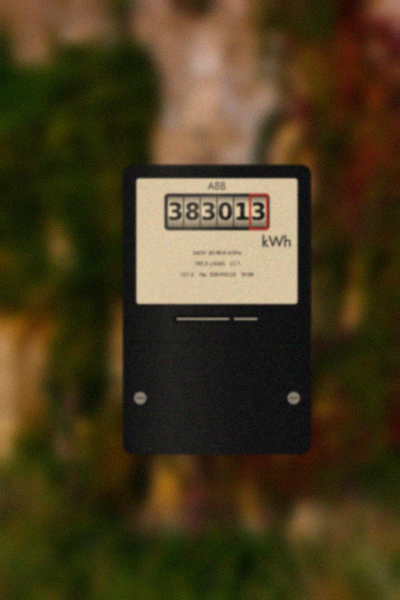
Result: 38301.3 kWh
